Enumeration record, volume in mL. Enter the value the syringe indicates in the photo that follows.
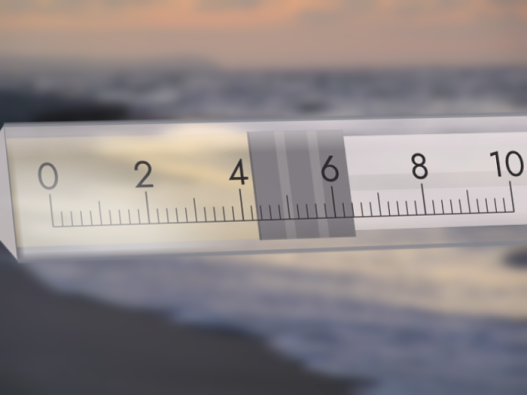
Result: 4.3 mL
